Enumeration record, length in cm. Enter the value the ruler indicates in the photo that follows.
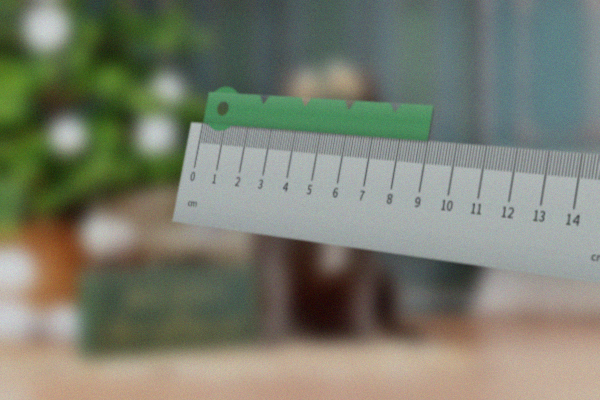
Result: 9 cm
